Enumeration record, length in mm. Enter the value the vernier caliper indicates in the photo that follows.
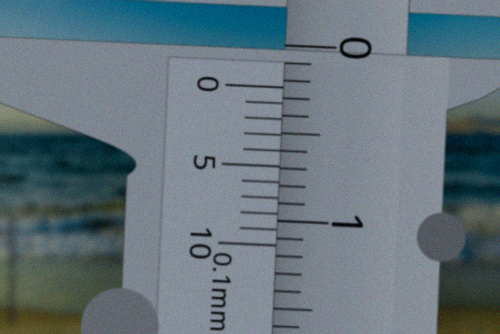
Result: 2.4 mm
